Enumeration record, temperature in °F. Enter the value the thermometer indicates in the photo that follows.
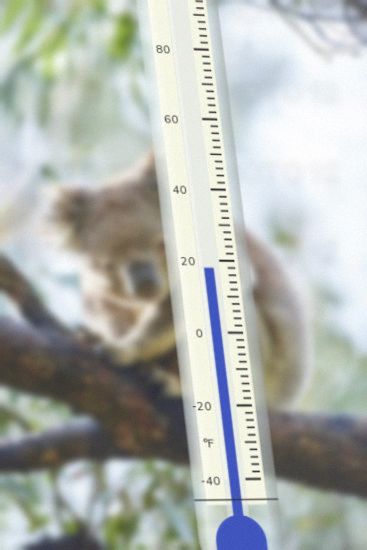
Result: 18 °F
